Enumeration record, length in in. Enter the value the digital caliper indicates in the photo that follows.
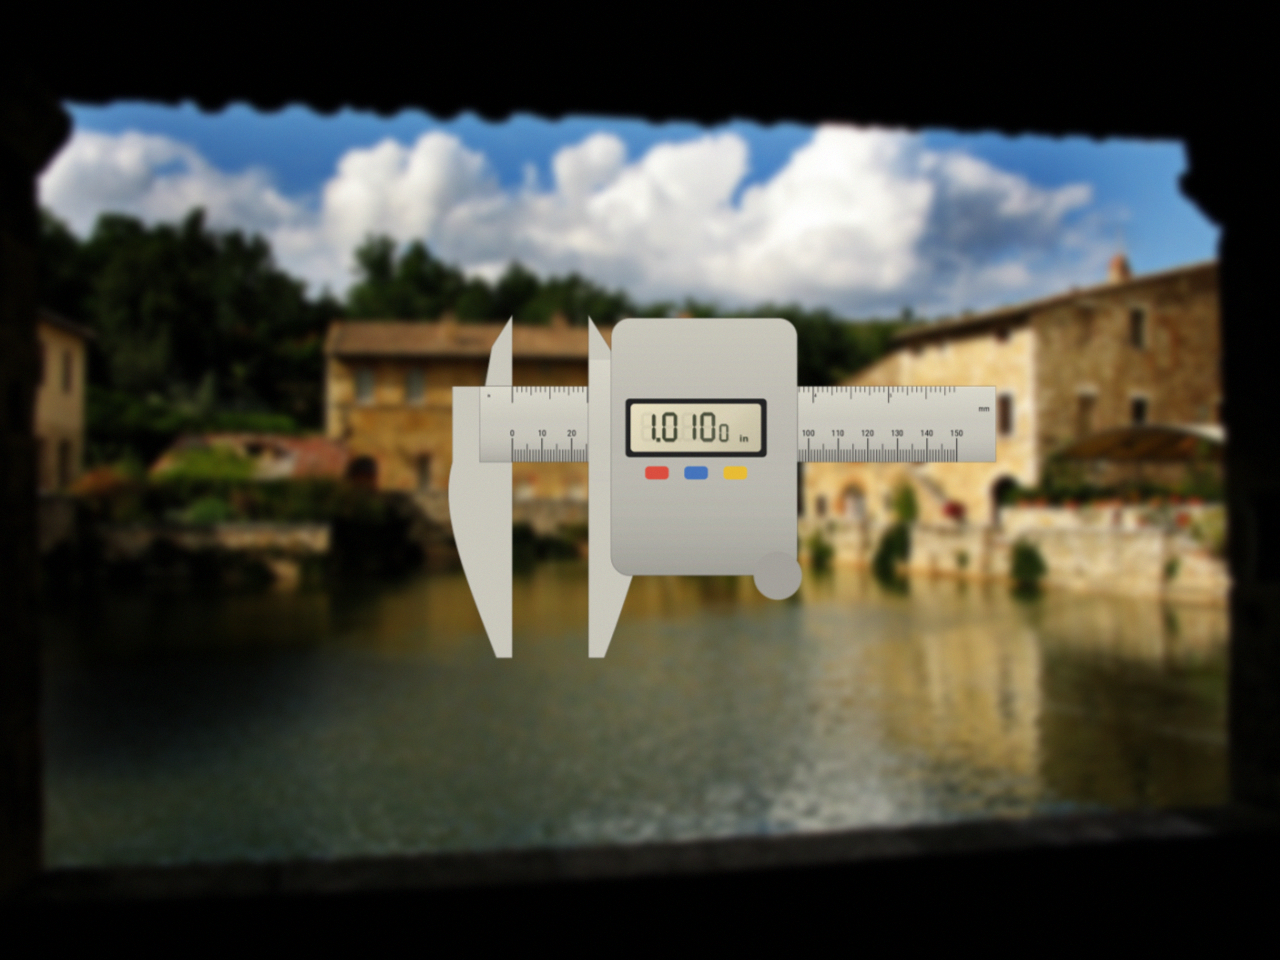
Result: 1.0100 in
